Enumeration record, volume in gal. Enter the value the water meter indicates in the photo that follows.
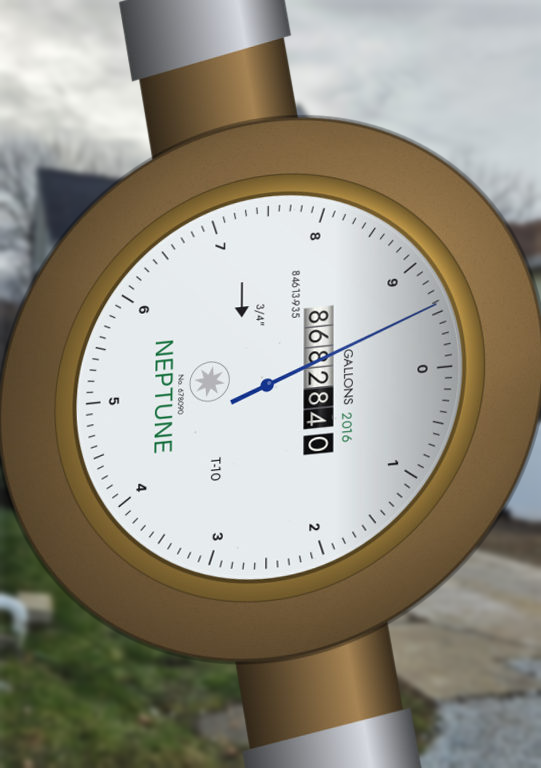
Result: 8682839.4 gal
